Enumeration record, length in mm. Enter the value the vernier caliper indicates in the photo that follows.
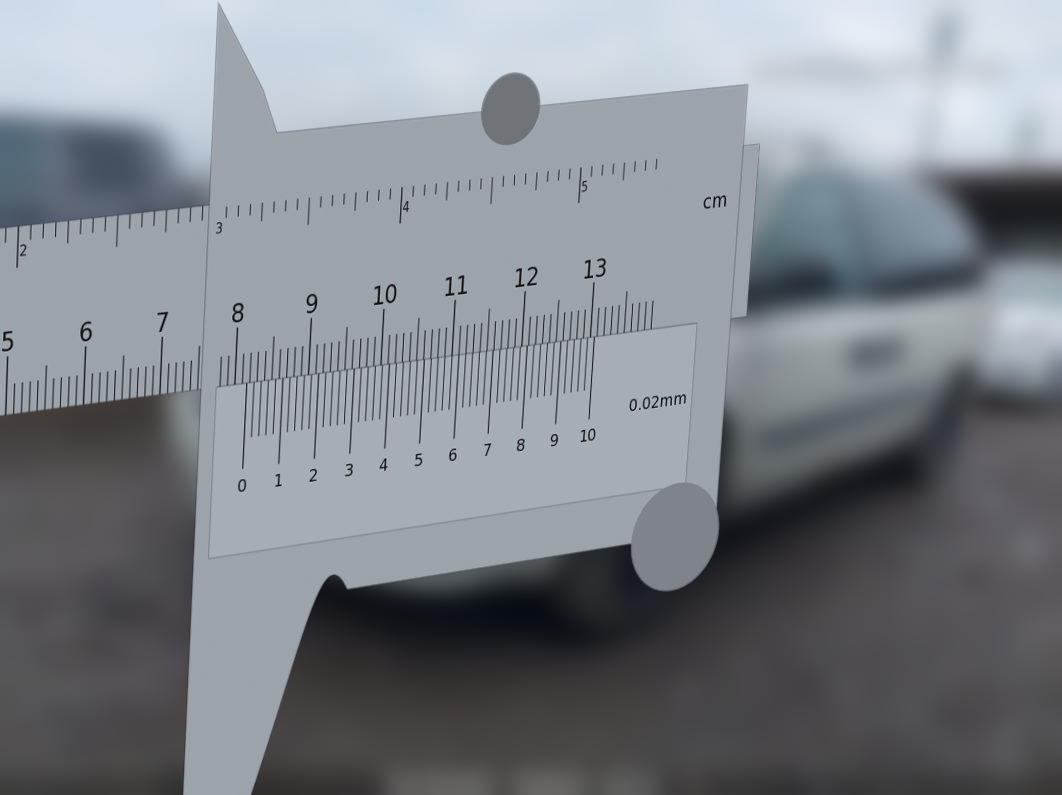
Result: 81.6 mm
